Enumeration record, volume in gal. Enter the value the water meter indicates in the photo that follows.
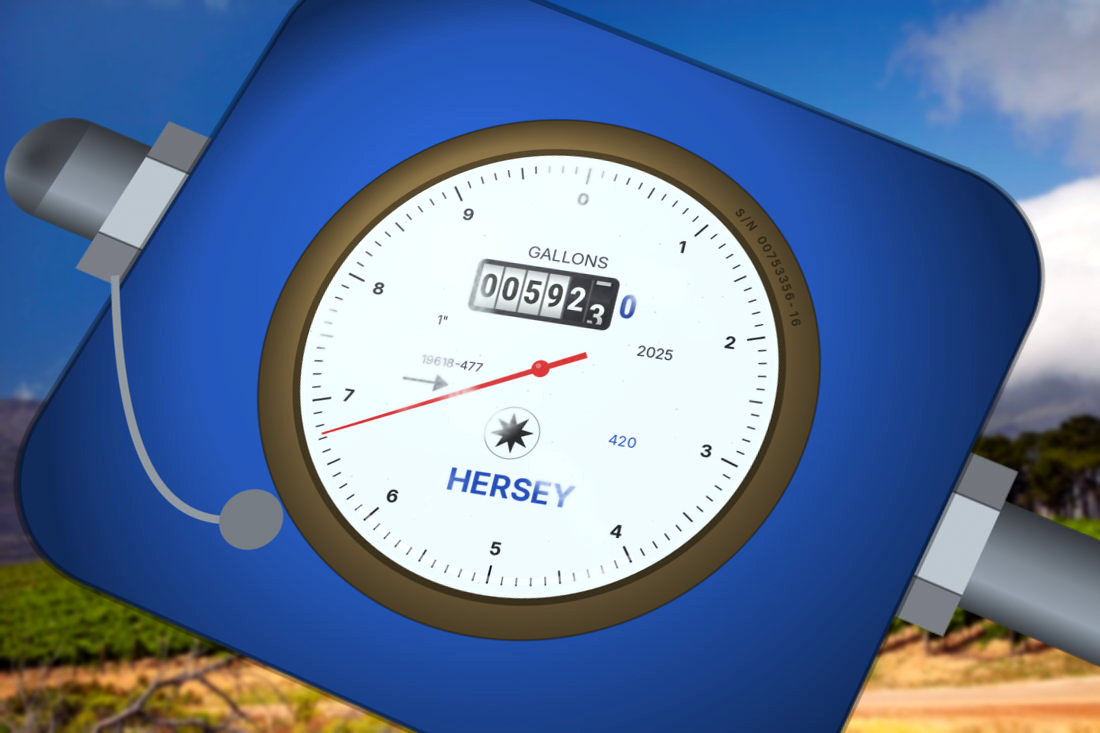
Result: 59226.7 gal
